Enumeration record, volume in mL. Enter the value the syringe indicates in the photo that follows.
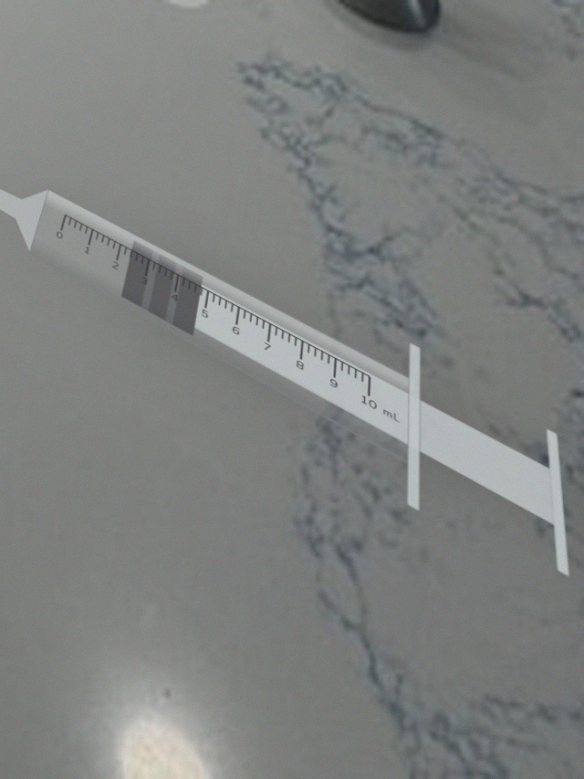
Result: 2.4 mL
